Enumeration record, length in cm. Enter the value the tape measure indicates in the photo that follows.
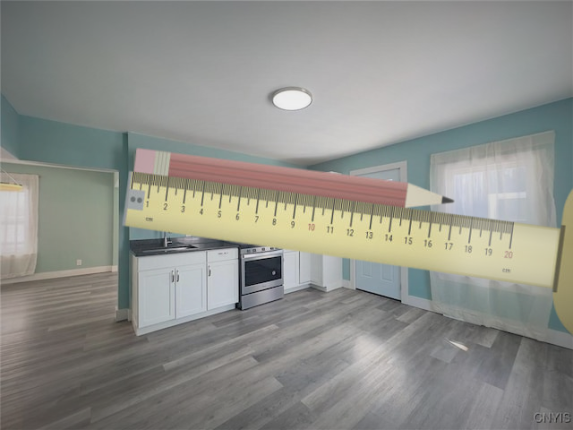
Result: 17 cm
